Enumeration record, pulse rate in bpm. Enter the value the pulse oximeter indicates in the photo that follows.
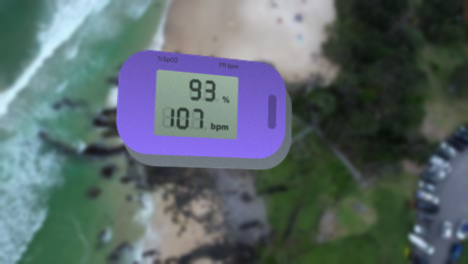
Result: 107 bpm
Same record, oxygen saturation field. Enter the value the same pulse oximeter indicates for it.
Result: 93 %
